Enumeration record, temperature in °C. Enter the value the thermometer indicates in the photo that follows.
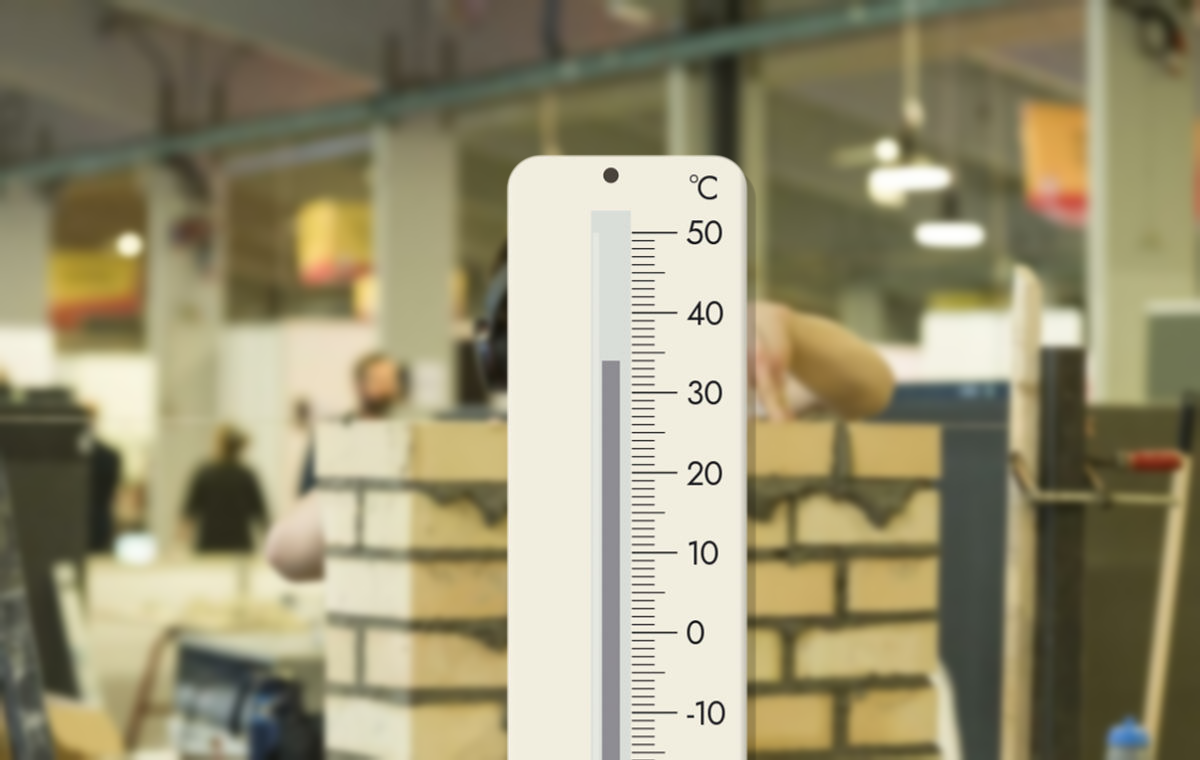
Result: 34 °C
